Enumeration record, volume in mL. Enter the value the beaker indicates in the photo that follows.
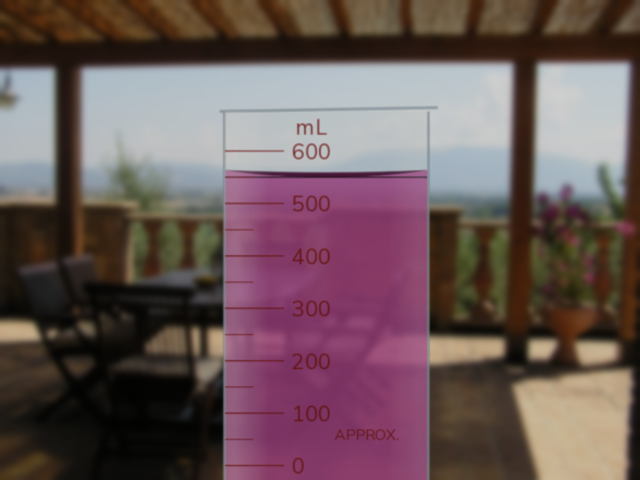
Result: 550 mL
